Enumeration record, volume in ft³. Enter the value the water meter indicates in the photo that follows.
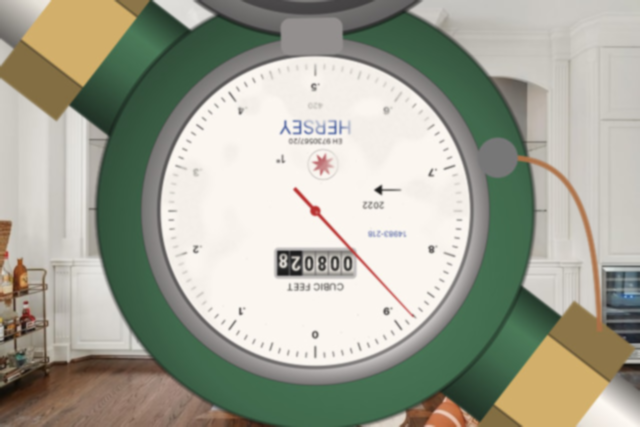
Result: 8027.88 ft³
